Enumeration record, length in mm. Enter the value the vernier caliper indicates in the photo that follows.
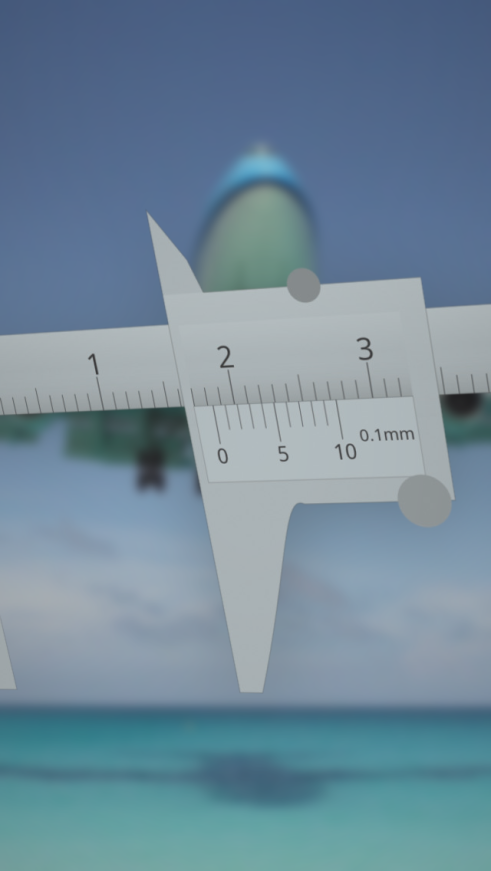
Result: 18.4 mm
